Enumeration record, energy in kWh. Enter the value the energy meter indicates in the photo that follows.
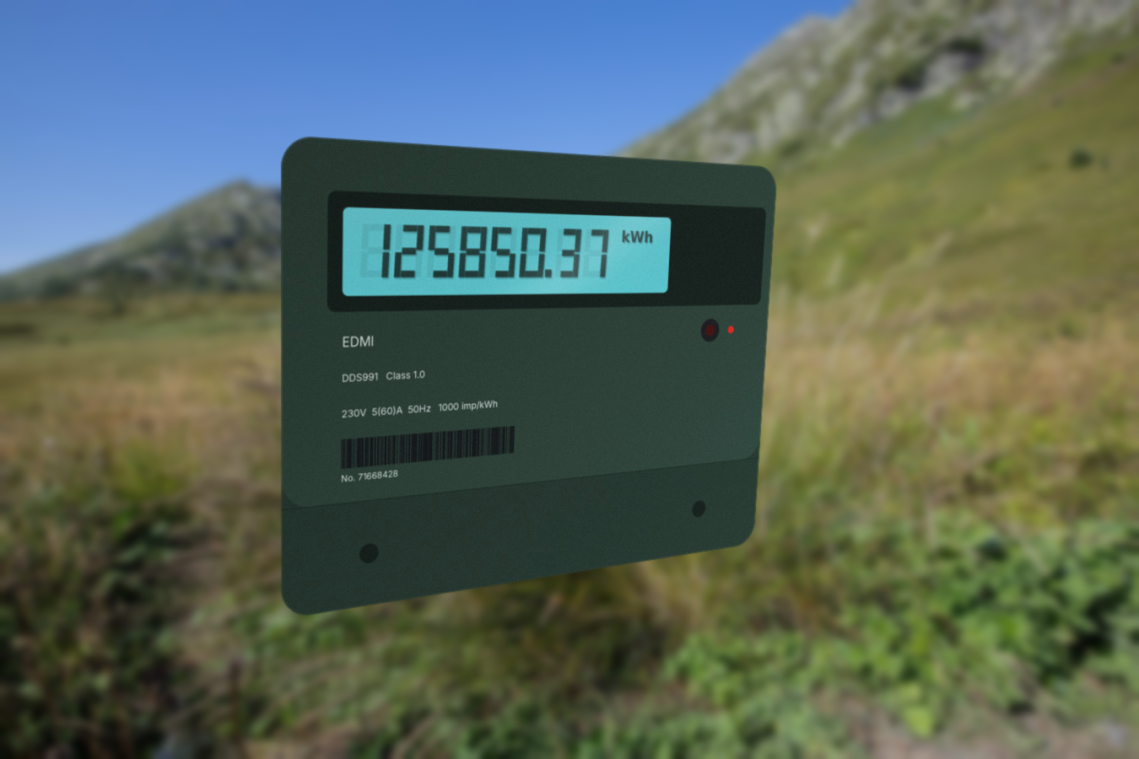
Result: 125850.37 kWh
